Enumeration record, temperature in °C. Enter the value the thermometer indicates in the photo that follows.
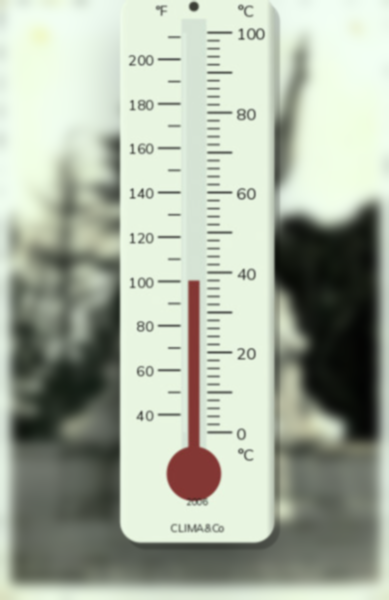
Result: 38 °C
